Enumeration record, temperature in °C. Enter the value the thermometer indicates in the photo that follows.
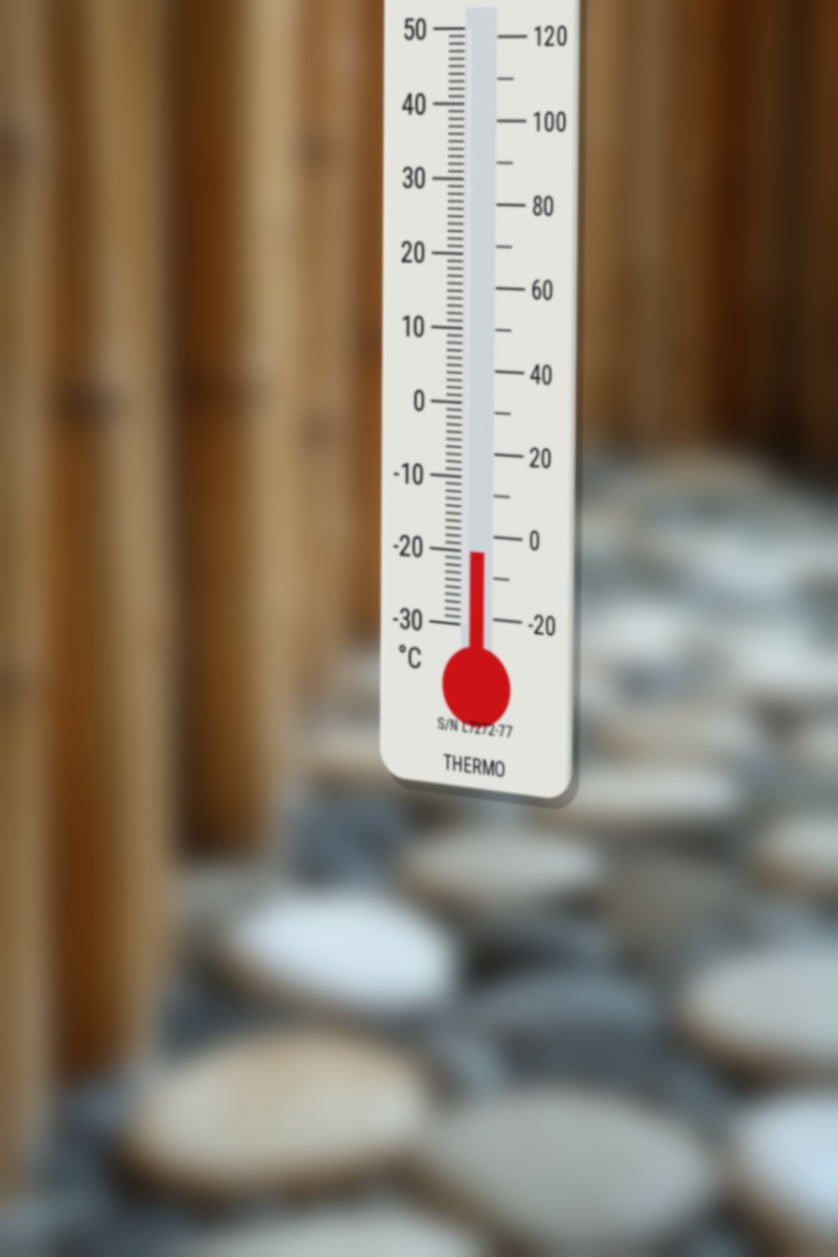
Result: -20 °C
